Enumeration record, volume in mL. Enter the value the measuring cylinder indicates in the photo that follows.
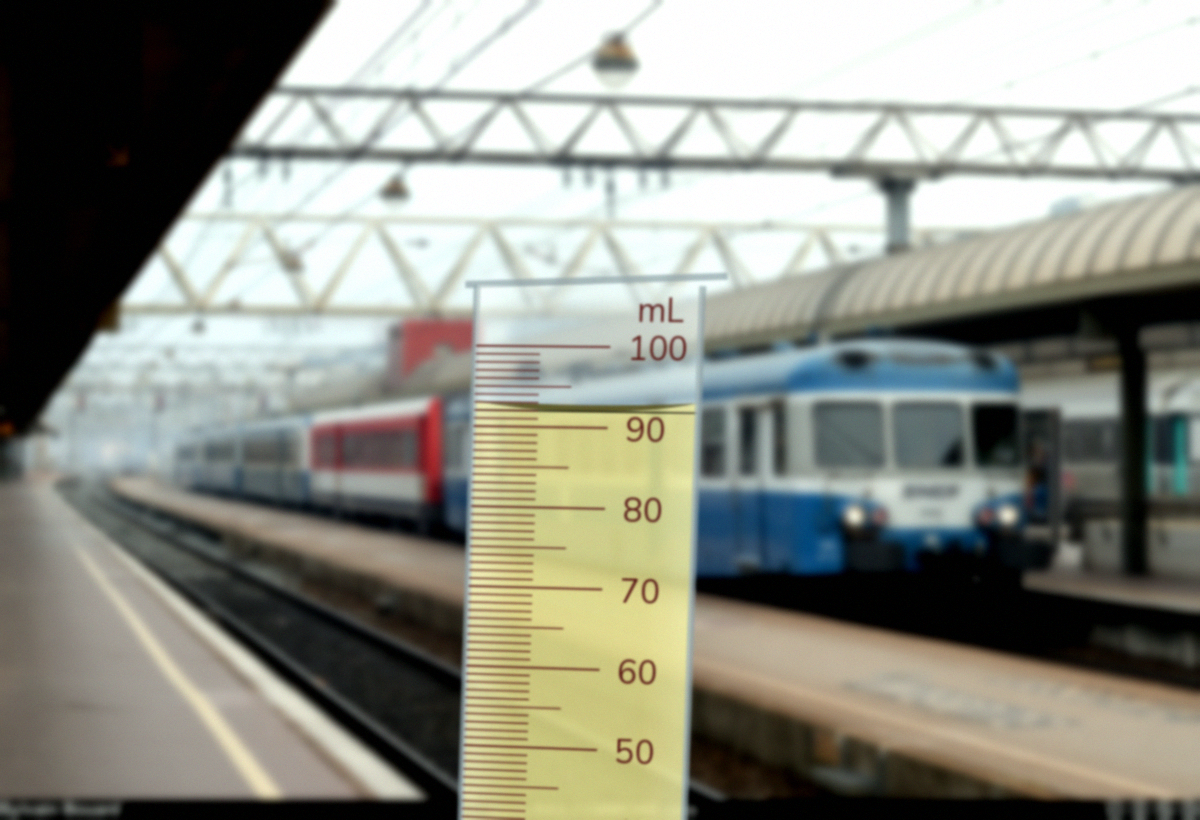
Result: 92 mL
